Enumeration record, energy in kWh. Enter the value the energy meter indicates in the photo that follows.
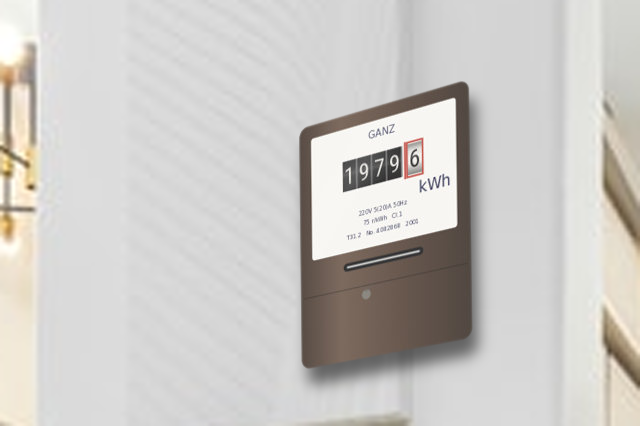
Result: 1979.6 kWh
